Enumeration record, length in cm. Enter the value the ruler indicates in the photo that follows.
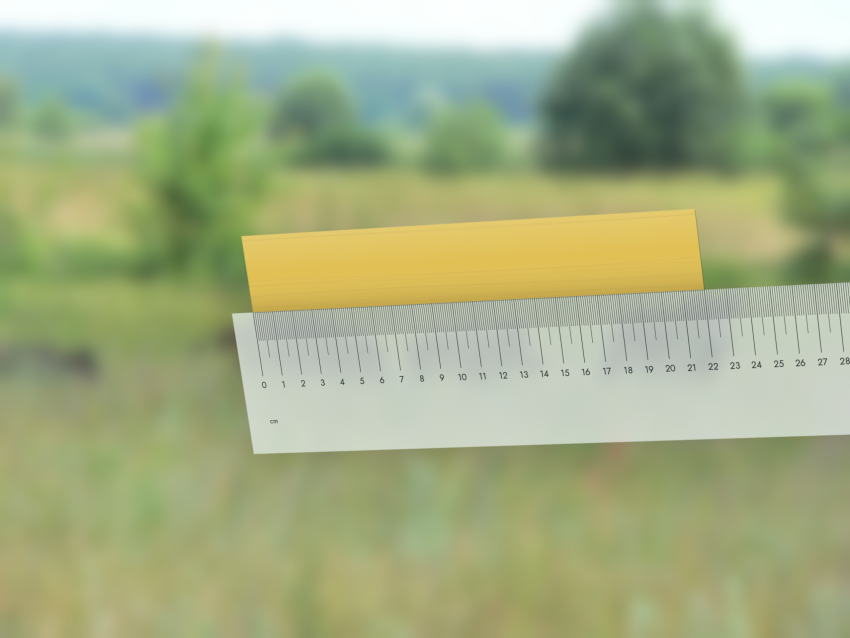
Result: 22 cm
